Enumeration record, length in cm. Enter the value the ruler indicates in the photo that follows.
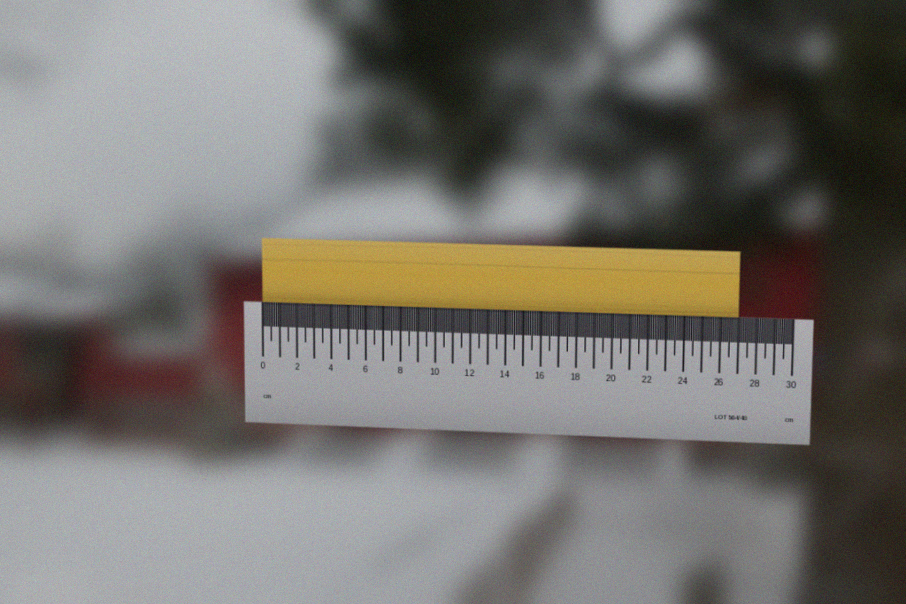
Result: 27 cm
